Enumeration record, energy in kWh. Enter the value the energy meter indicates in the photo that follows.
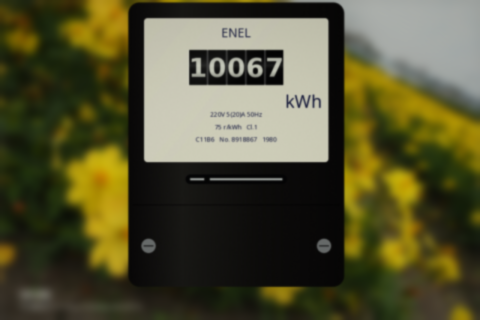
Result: 10067 kWh
